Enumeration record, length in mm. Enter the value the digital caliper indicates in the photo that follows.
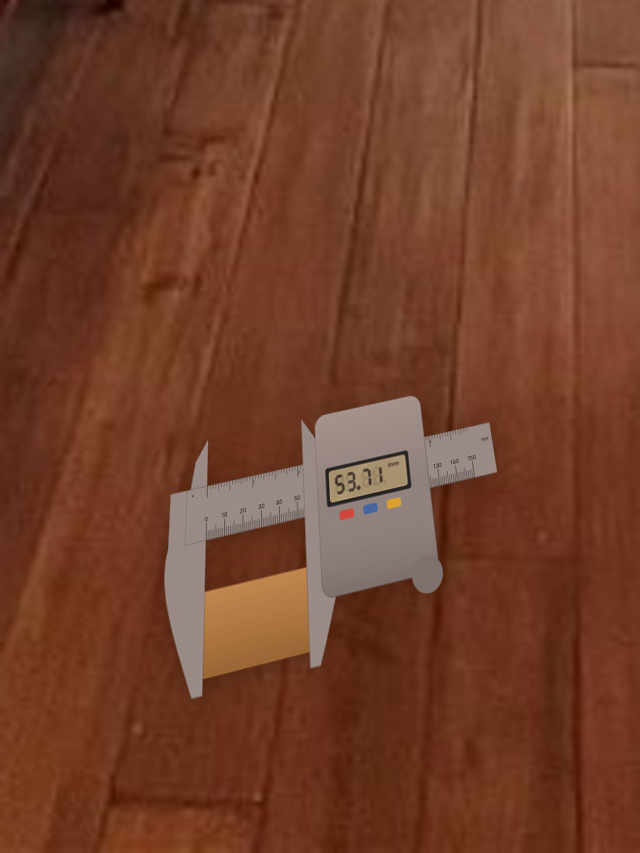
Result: 53.71 mm
